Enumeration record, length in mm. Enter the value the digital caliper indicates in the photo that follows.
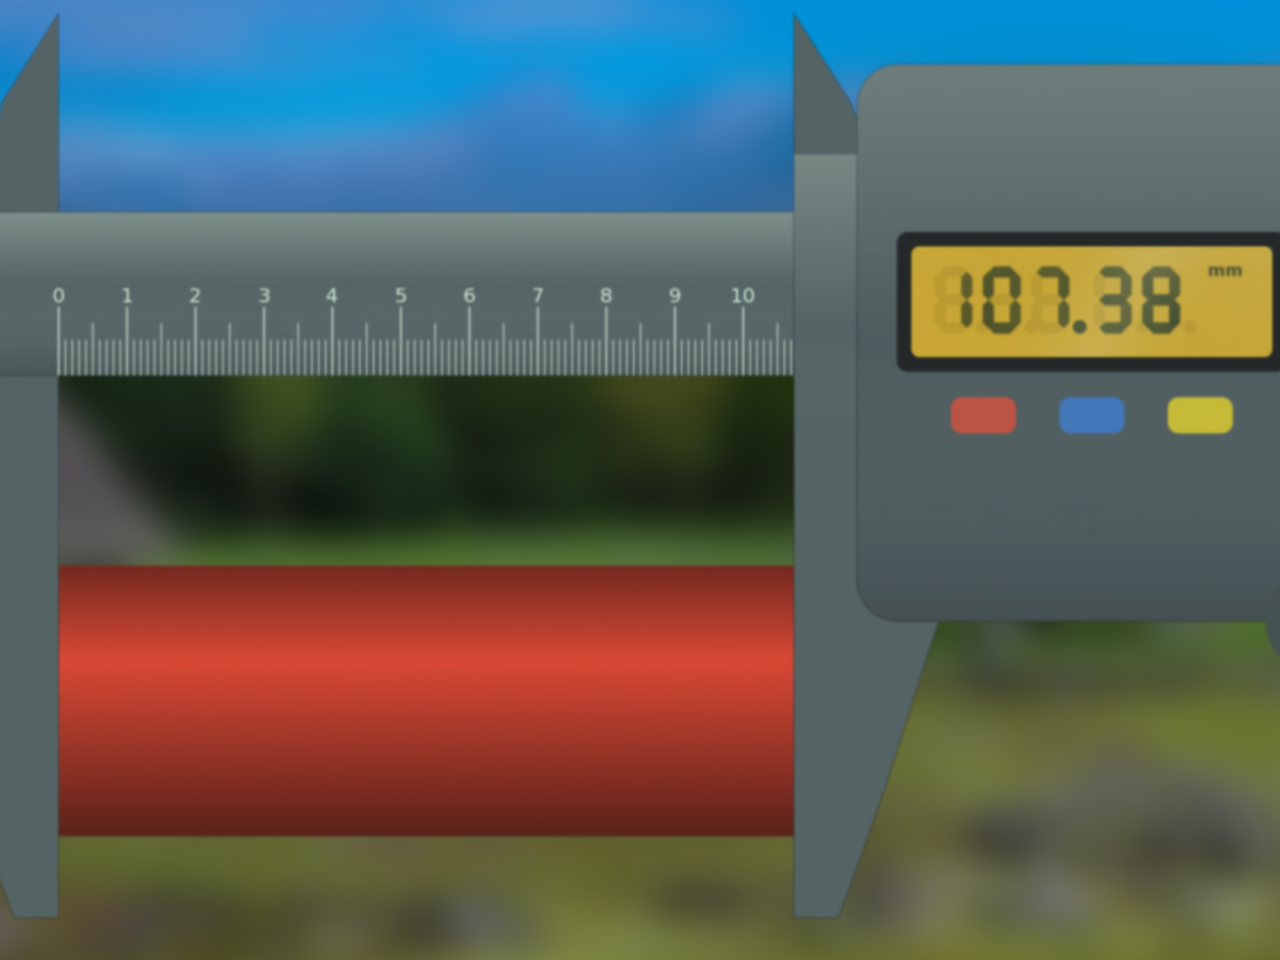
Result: 107.38 mm
